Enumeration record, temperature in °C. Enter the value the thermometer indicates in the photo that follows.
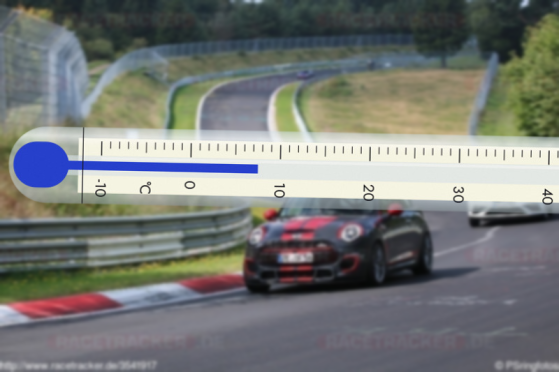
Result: 7.5 °C
